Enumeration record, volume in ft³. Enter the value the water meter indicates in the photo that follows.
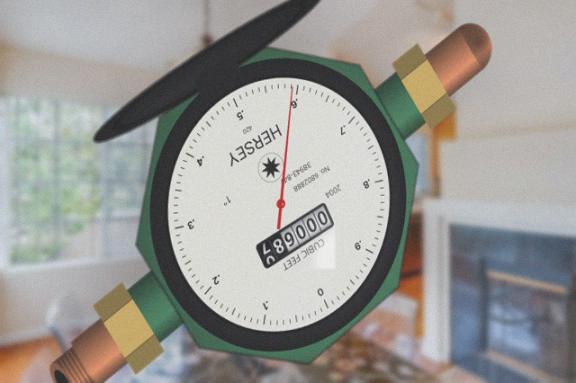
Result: 686.59 ft³
